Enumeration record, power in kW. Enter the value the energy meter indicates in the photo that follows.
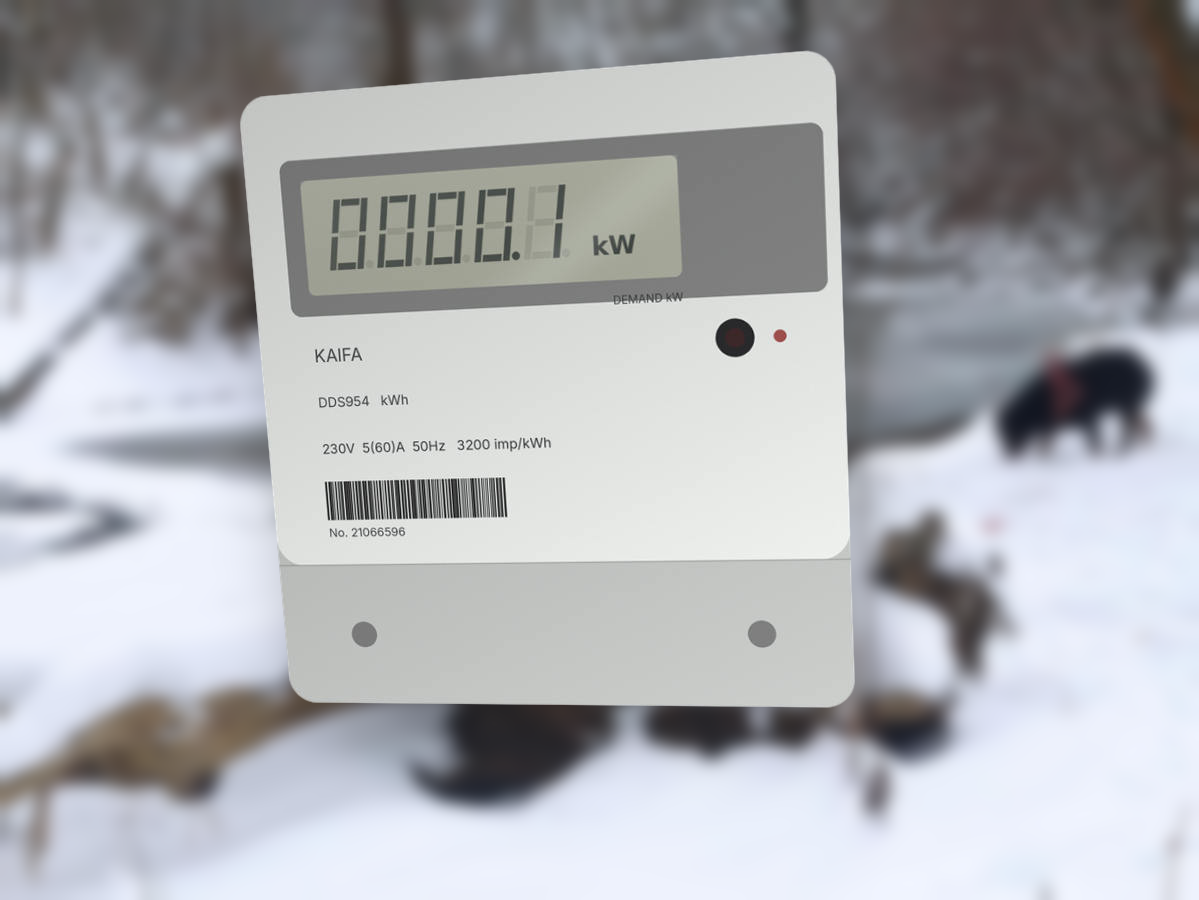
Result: 0.1 kW
